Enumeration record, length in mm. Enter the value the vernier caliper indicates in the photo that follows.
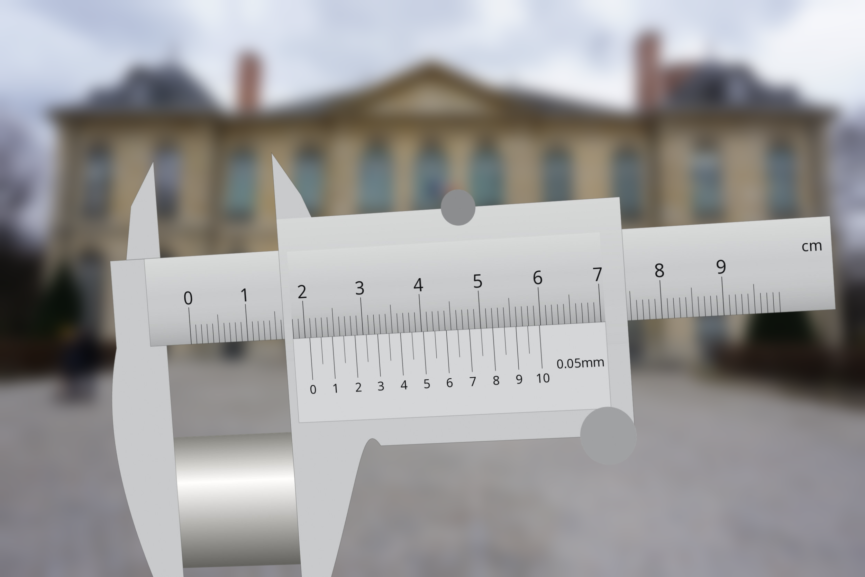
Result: 20.8 mm
